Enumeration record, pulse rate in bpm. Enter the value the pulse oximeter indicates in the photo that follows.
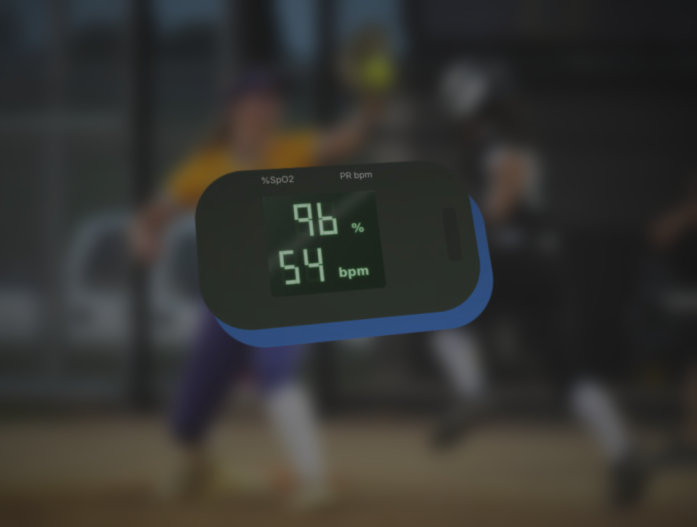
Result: 54 bpm
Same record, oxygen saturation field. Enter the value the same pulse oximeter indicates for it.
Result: 96 %
